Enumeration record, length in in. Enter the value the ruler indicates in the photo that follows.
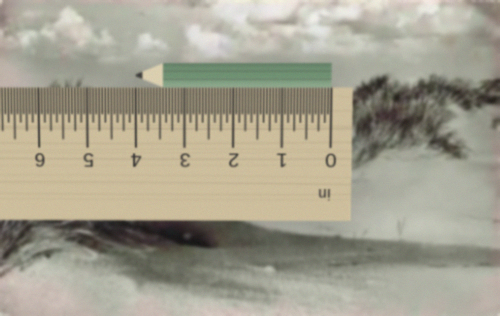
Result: 4 in
